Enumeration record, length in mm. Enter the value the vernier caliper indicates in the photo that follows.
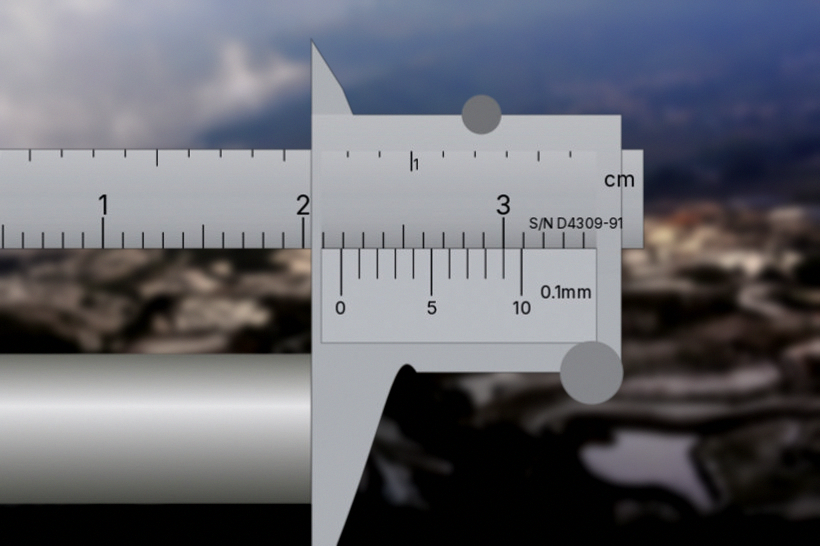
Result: 21.9 mm
